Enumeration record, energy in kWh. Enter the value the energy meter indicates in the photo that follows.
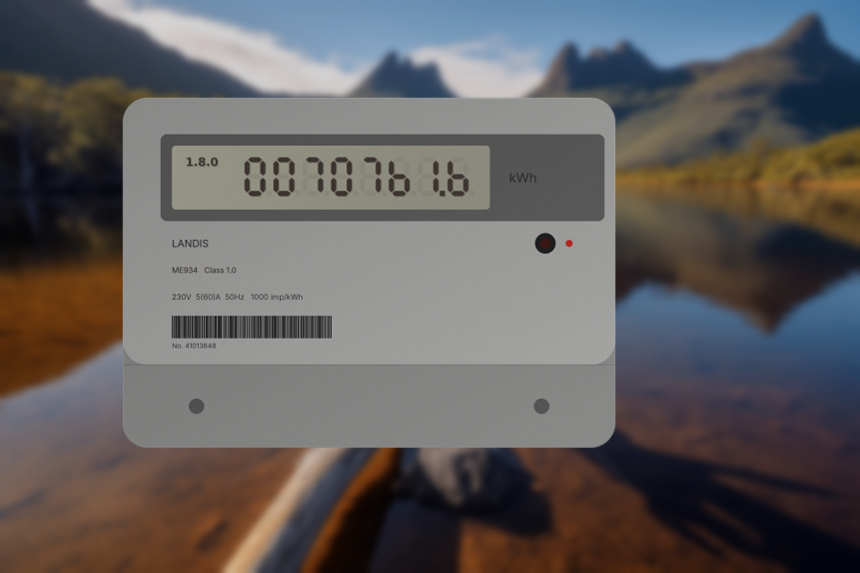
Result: 70761.6 kWh
